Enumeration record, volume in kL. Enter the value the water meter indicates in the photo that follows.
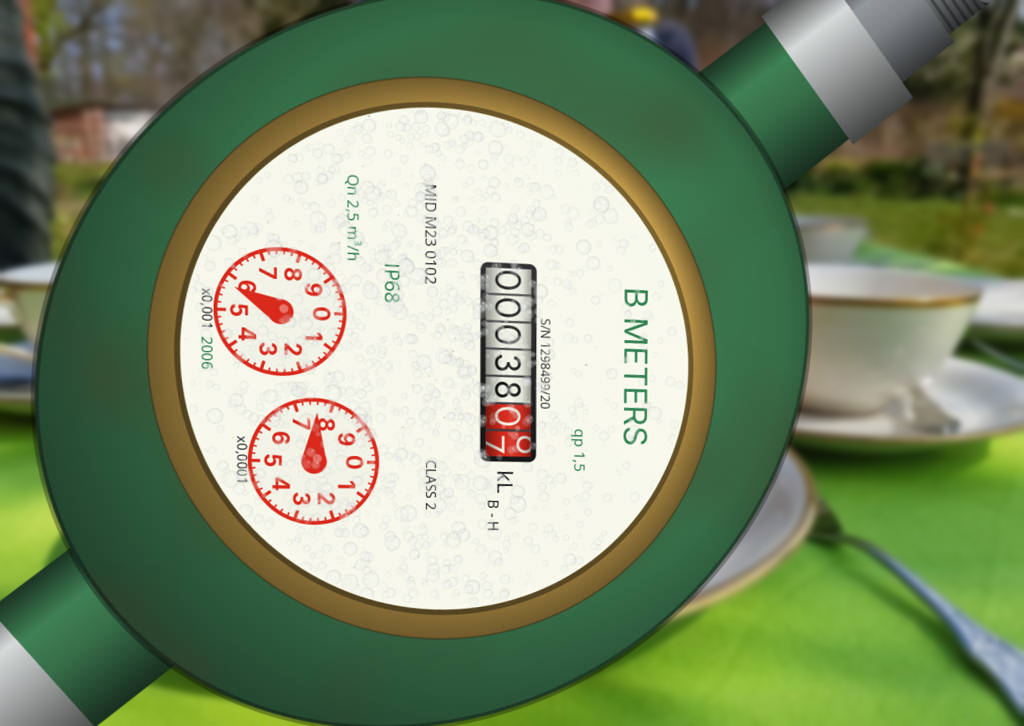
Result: 38.0657 kL
